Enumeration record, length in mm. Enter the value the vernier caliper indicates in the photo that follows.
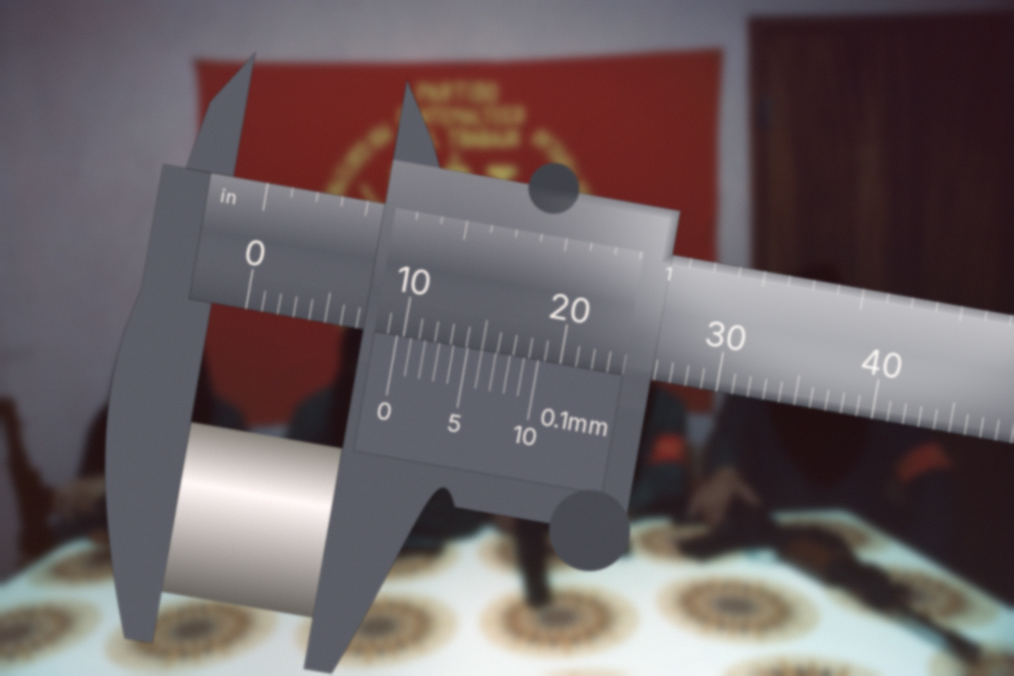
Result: 9.6 mm
